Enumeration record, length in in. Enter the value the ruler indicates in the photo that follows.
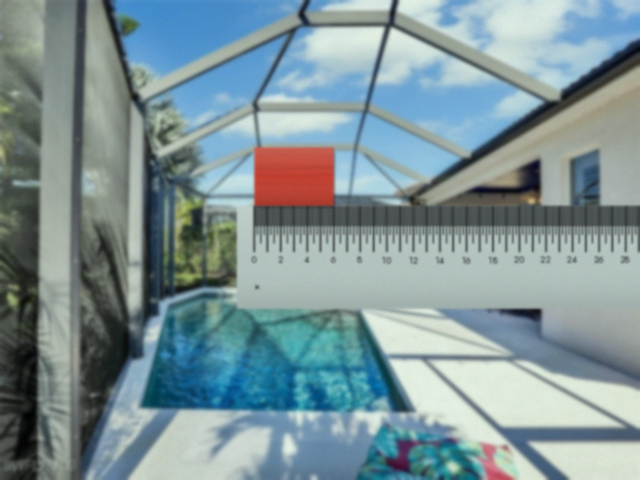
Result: 6 in
